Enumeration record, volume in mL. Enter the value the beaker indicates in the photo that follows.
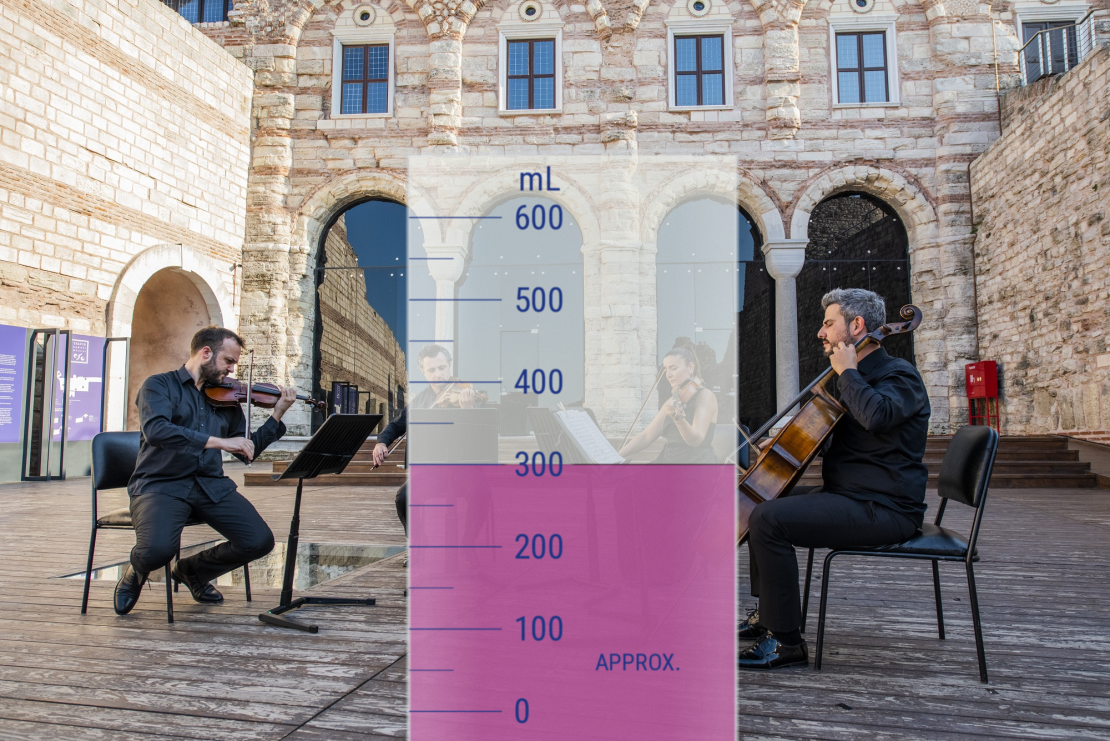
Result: 300 mL
